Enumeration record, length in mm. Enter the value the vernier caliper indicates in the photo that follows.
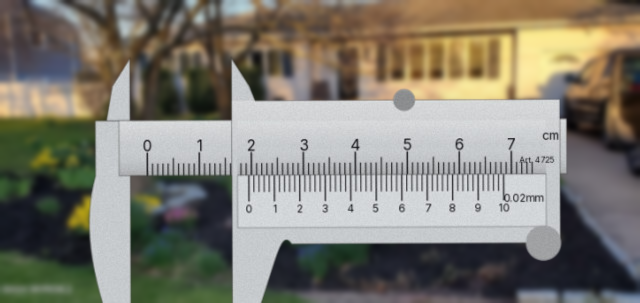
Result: 19.5 mm
